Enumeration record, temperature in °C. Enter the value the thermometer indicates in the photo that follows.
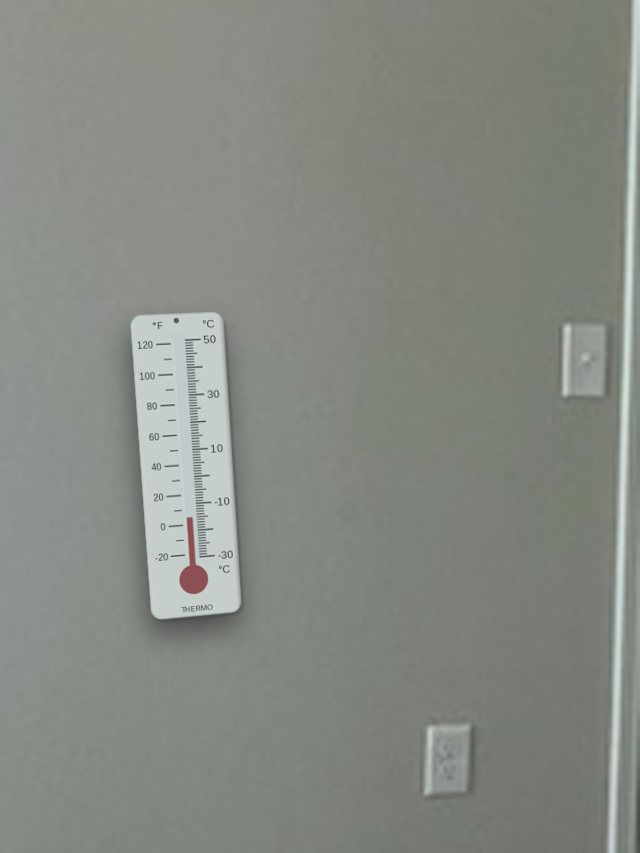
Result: -15 °C
